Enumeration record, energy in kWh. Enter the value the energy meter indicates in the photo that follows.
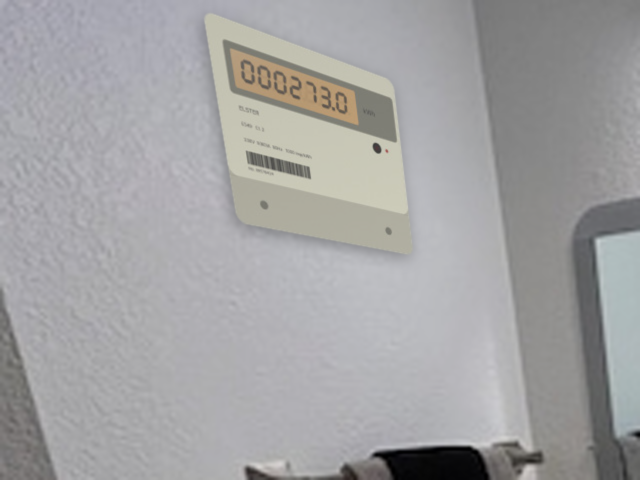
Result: 273.0 kWh
